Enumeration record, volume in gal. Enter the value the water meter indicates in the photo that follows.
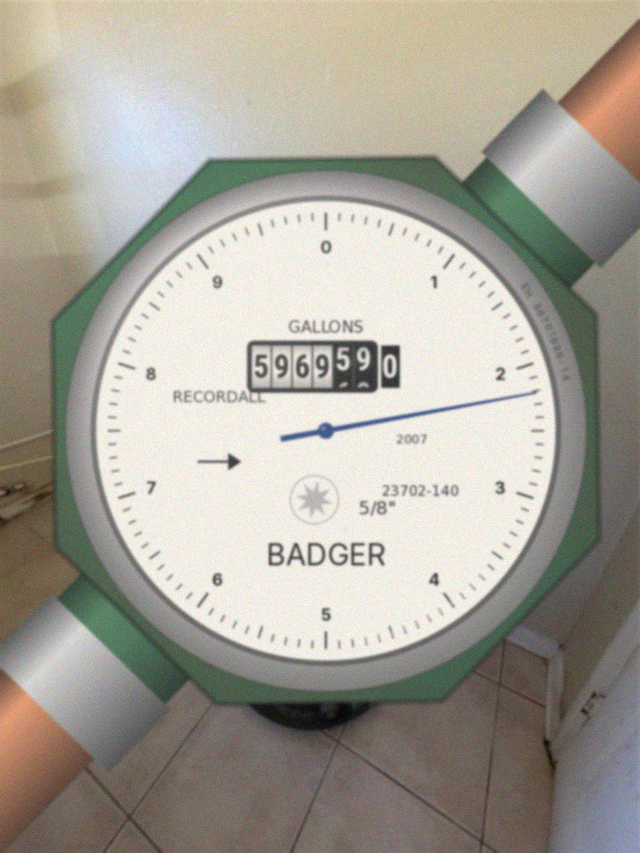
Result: 5969592.2 gal
